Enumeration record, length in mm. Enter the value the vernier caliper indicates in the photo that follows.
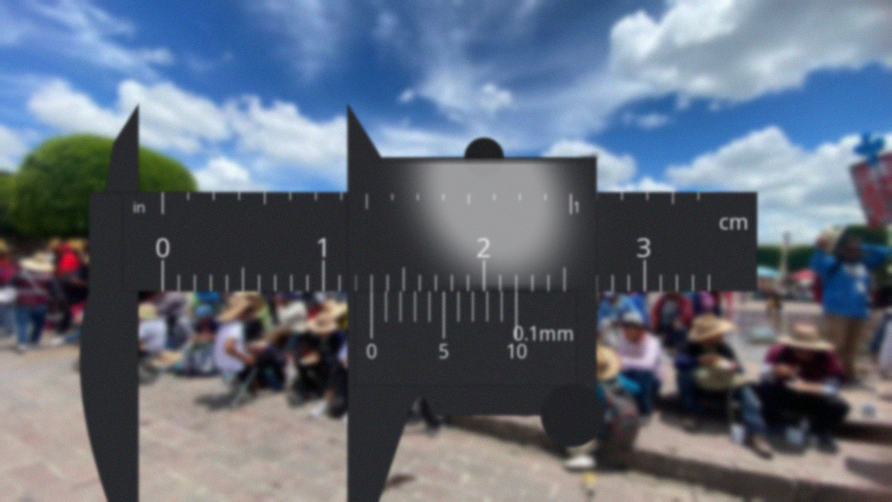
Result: 13.0 mm
